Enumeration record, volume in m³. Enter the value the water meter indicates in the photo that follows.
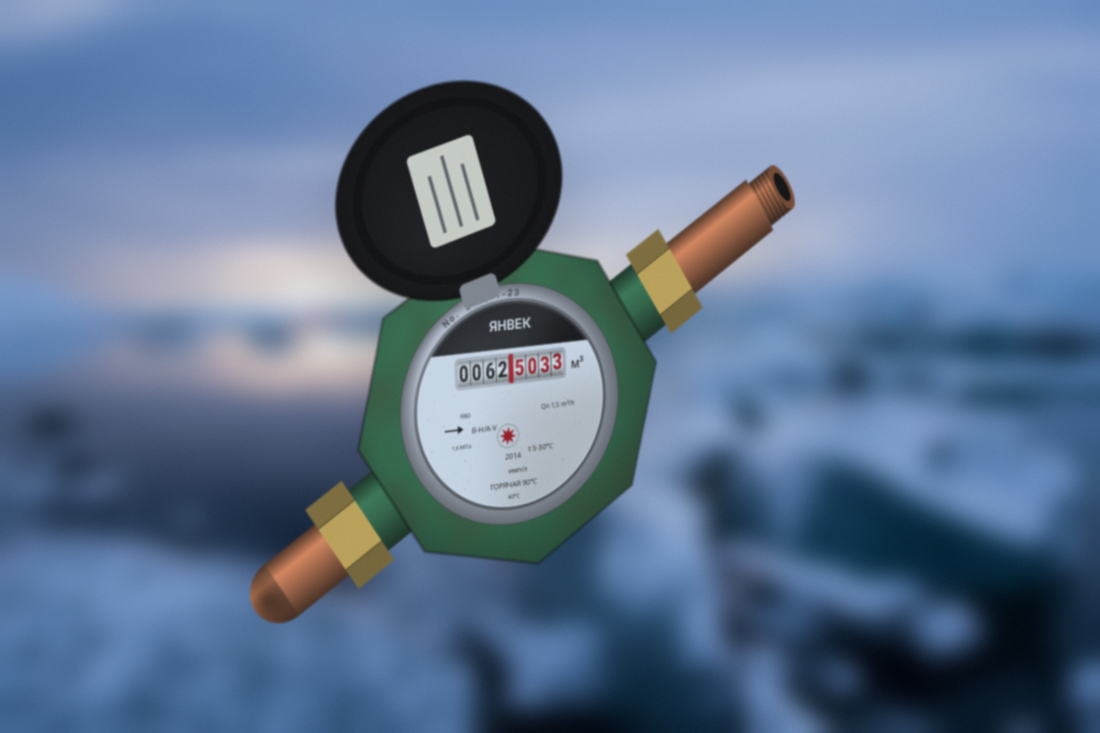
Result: 62.5033 m³
